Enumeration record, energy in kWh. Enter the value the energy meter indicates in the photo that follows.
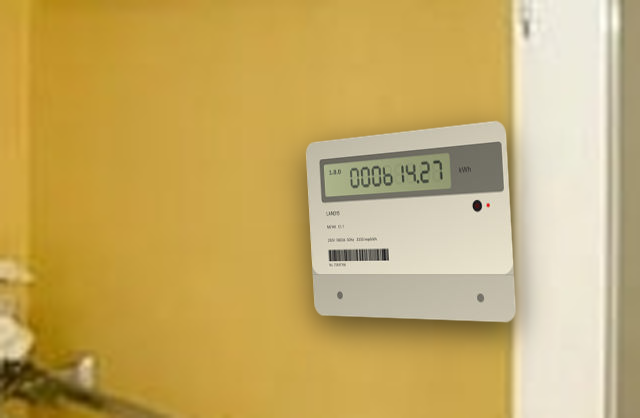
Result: 614.27 kWh
